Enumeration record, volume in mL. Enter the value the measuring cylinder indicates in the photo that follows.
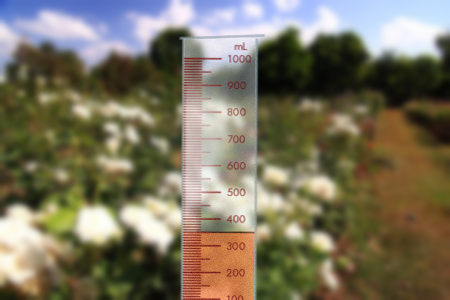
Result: 350 mL
